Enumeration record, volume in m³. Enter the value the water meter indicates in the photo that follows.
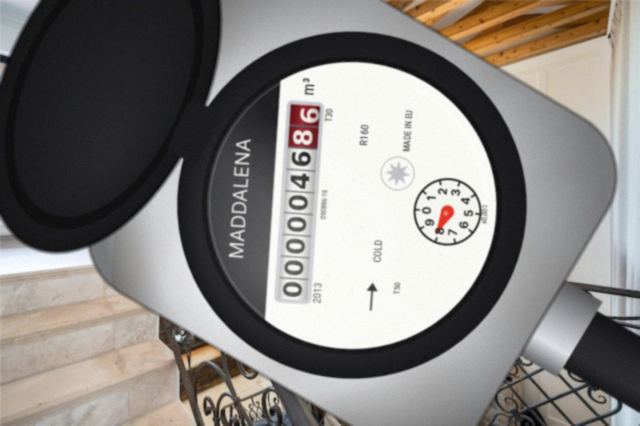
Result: 46.858 m³
